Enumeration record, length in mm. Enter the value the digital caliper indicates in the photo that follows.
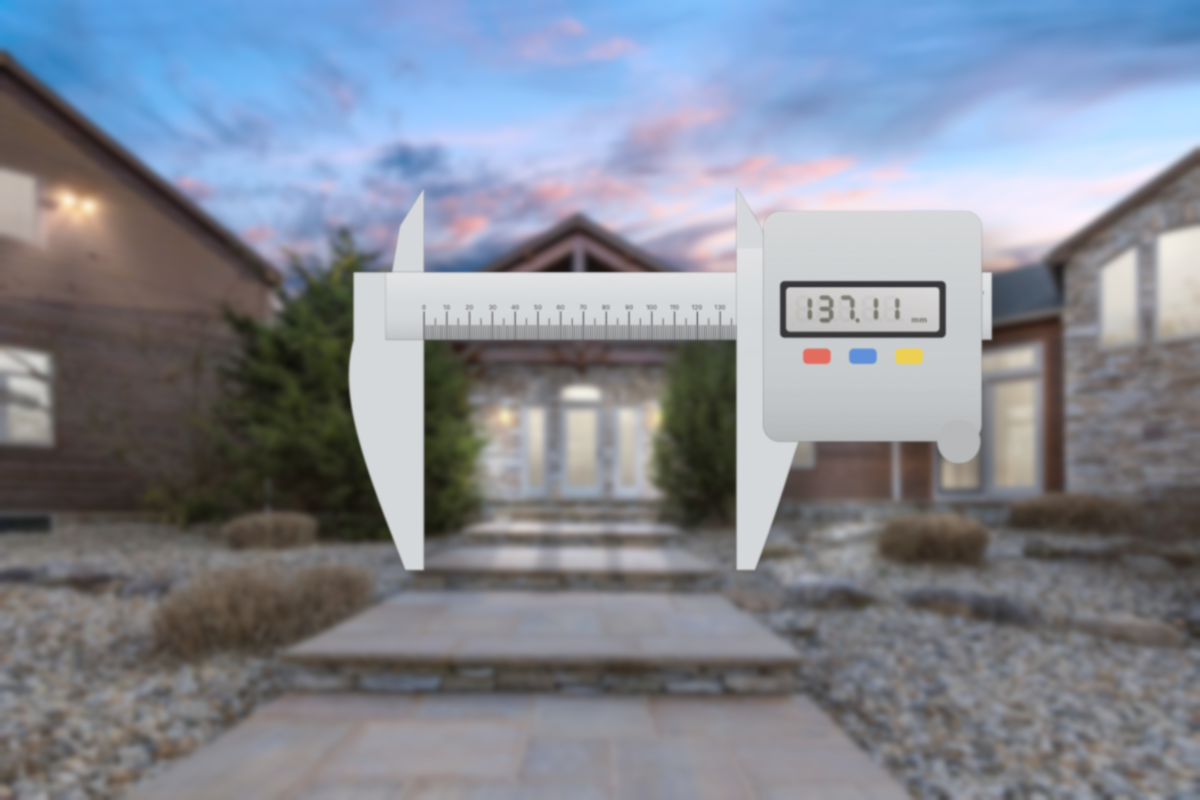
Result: 137.11 mm
